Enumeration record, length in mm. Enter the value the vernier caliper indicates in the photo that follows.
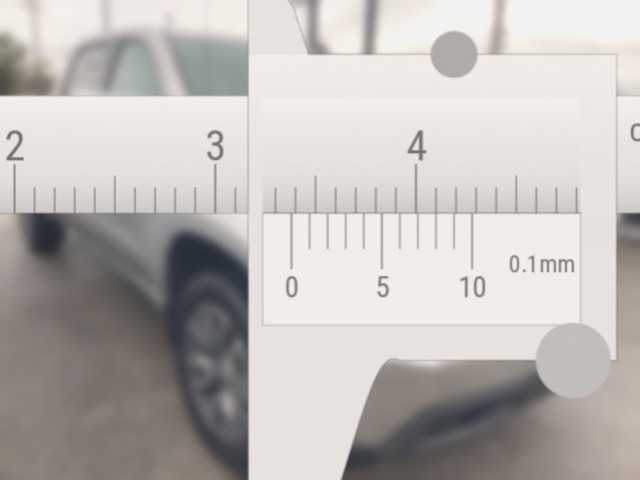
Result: 33.8 mm
